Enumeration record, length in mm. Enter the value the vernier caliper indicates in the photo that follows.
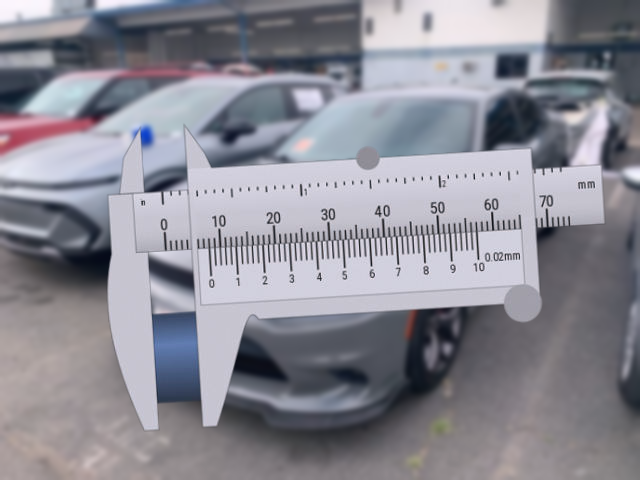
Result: 8.0 mm
